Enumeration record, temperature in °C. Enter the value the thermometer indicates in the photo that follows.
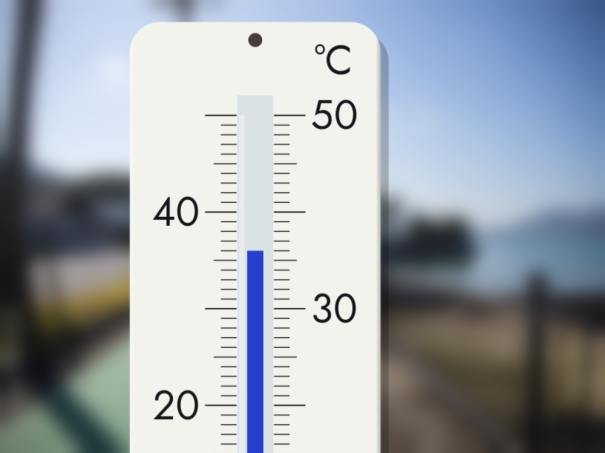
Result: 36 °C
